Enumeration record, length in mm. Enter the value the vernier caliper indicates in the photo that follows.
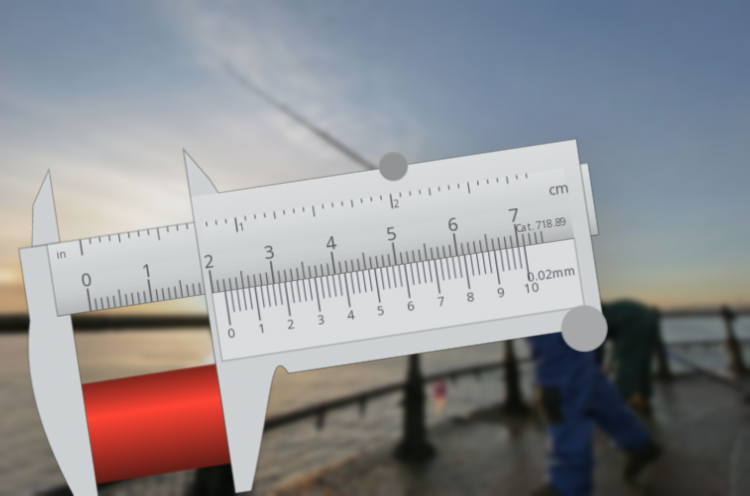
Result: 22.0 mm
